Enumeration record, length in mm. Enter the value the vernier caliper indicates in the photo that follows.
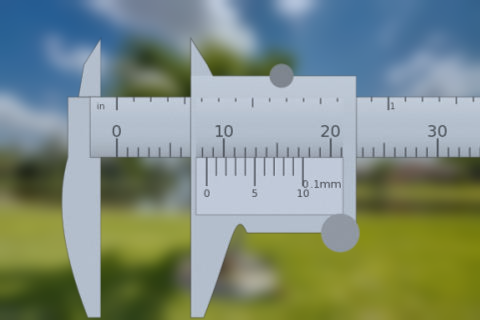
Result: 8.4 mm
